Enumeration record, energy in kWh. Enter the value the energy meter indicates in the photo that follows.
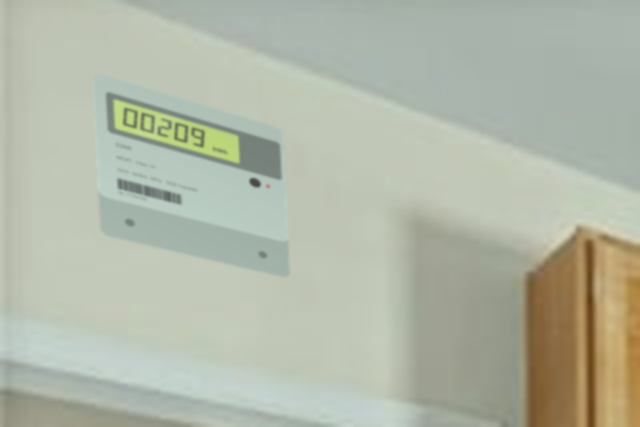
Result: 209 kWh
